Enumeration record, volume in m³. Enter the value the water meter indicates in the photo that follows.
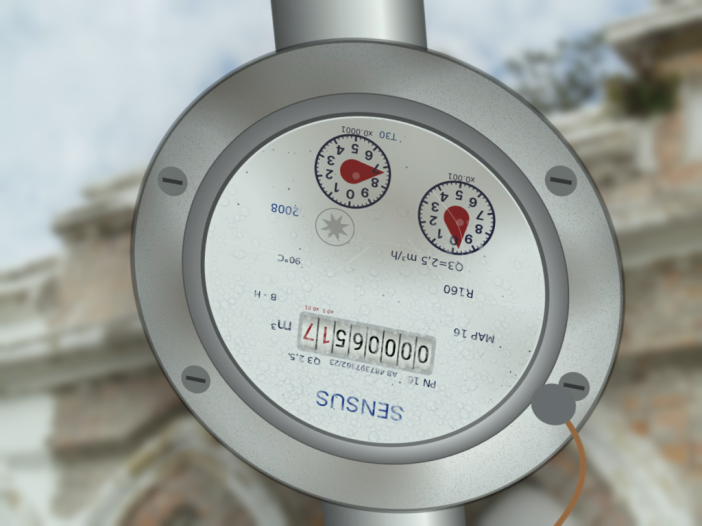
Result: 65.1697 m³
